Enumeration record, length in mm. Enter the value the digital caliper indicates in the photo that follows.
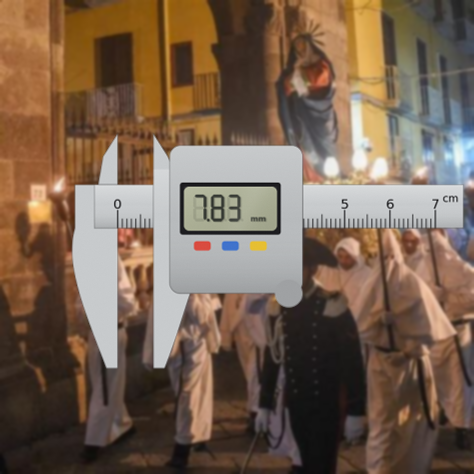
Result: 7.83 mm
